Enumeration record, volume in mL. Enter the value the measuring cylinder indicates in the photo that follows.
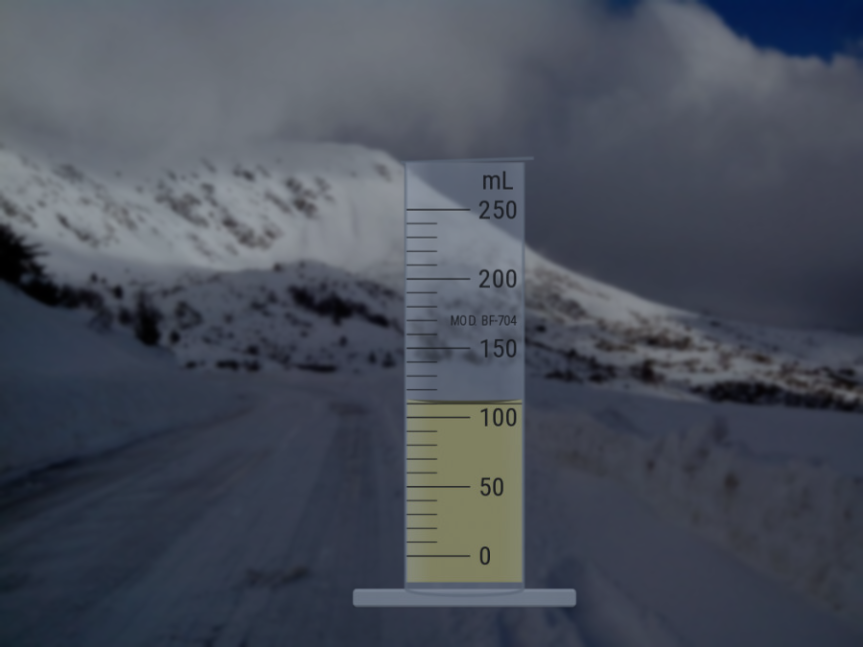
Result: 110 mL
